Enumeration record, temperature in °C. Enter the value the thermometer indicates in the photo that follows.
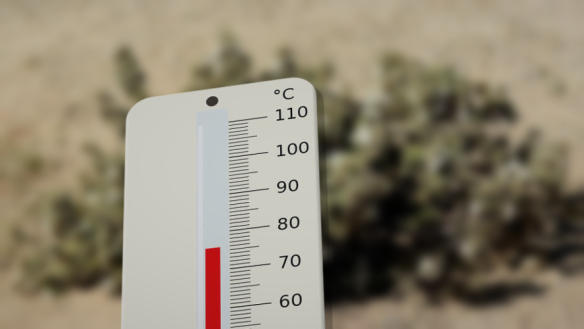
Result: 76 °C
